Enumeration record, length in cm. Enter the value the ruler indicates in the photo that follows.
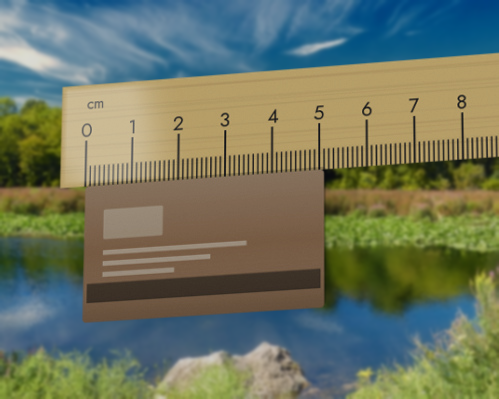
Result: 5.1 cm
